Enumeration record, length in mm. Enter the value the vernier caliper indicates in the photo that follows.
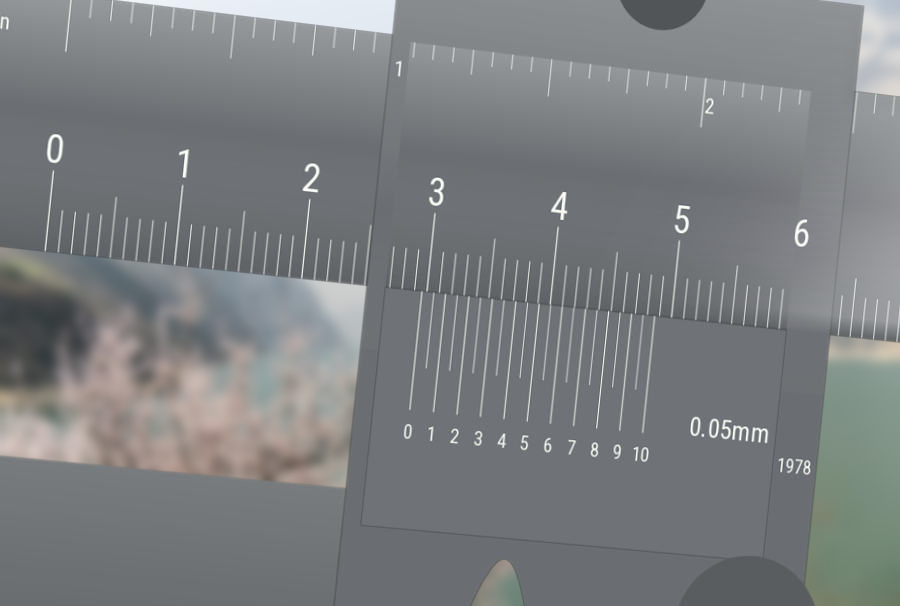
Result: 29.6 mm
